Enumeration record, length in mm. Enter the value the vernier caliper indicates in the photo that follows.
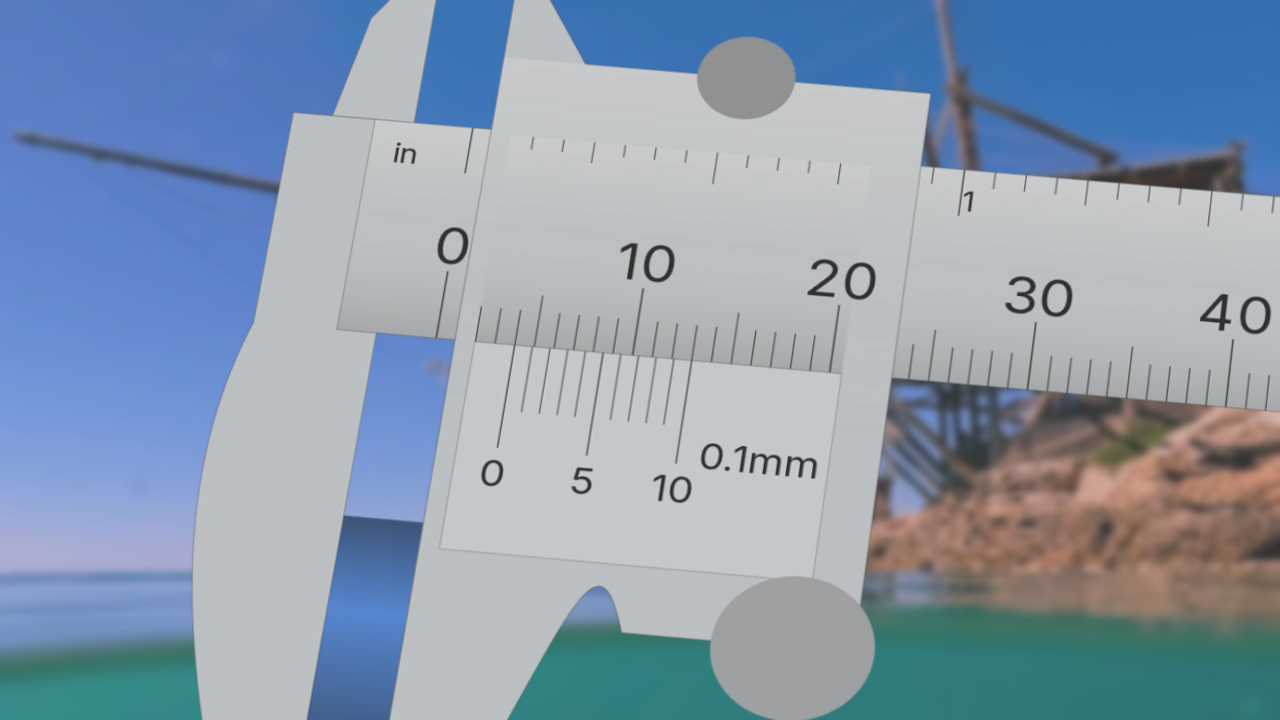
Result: 4.0 mm
